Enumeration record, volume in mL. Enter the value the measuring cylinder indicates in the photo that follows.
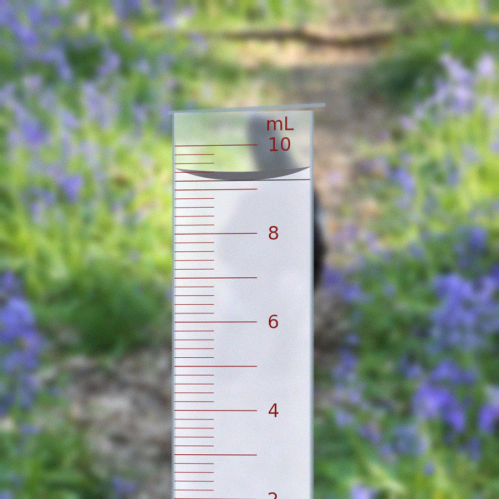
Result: 9.2 mL
